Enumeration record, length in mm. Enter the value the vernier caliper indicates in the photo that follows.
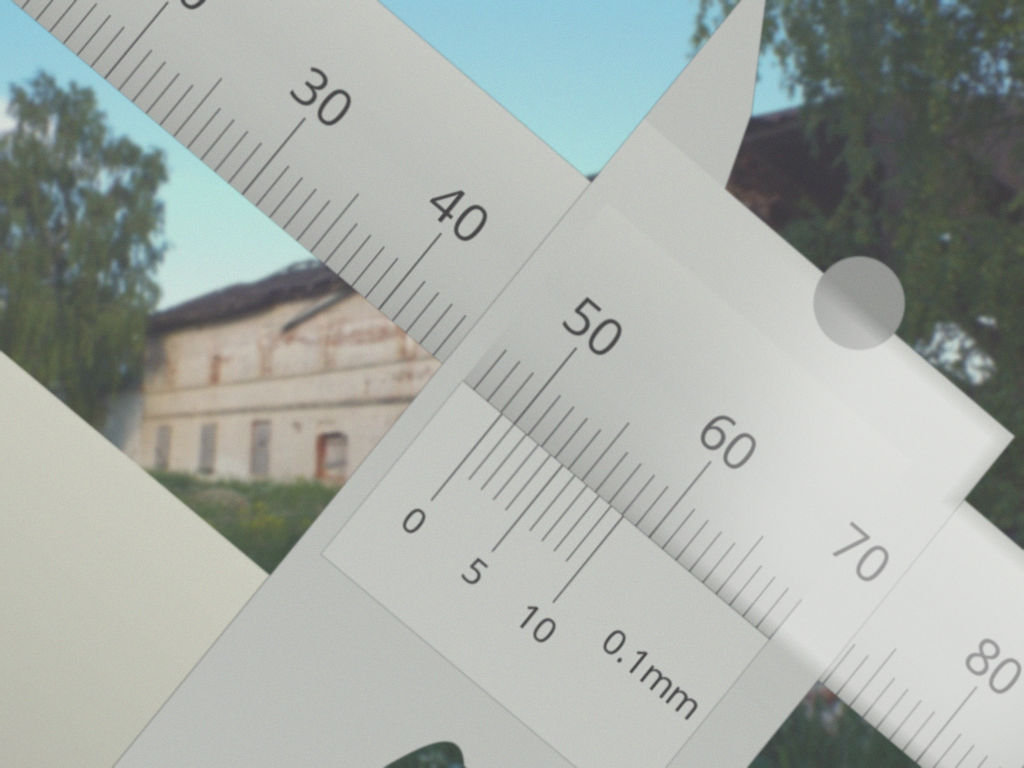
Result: 49.1 mm
